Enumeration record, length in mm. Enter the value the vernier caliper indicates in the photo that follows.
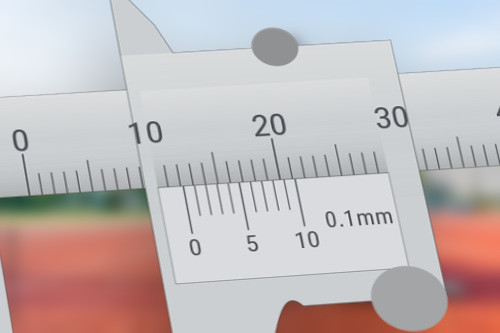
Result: 12.2 mm
